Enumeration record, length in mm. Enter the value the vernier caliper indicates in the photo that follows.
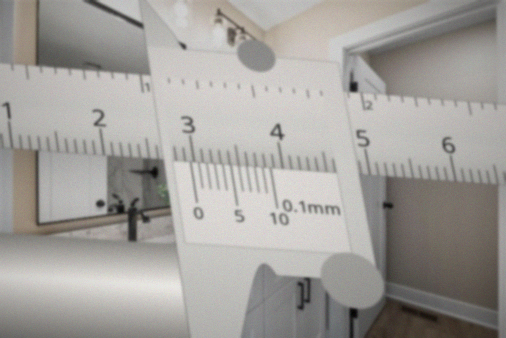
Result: 29.6 mm
